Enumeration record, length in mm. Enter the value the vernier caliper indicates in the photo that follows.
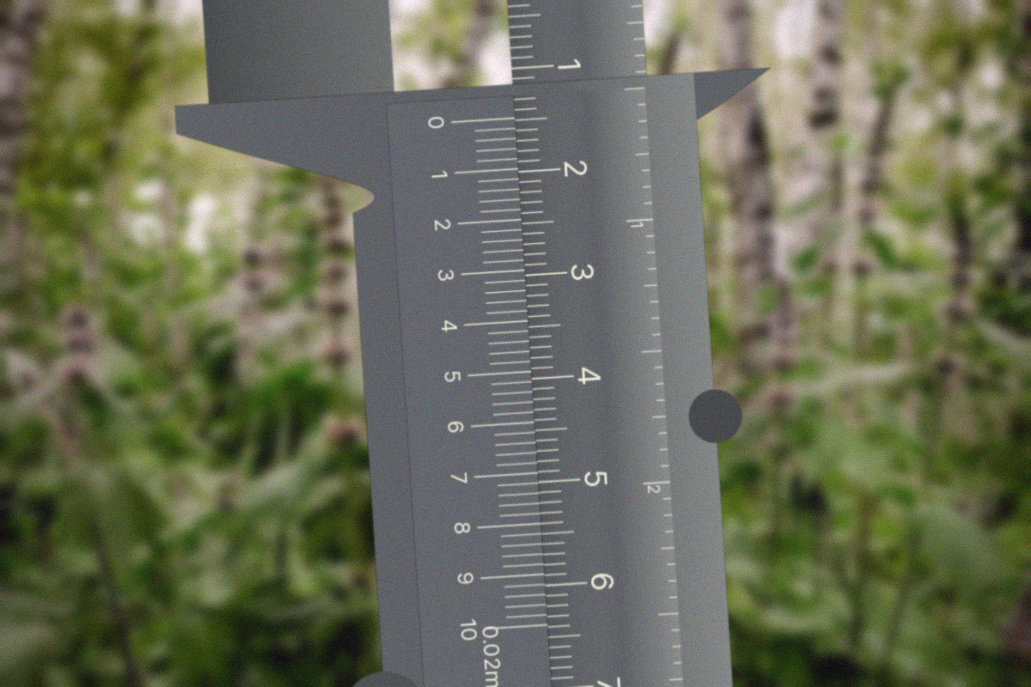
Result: 14.8 mm
